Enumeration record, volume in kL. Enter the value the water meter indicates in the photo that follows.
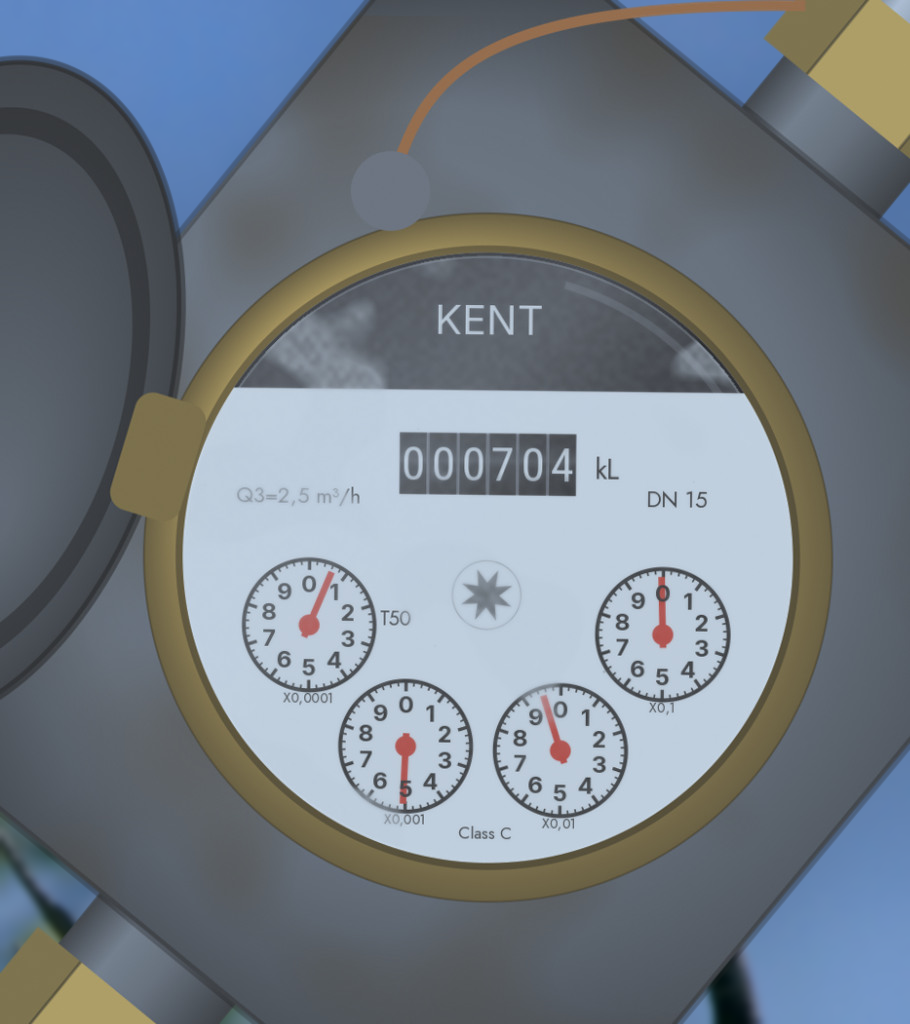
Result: 703.9950 kL
